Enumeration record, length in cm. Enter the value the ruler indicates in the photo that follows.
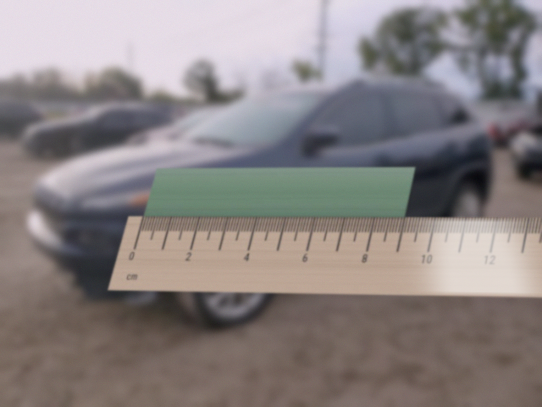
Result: 9 cm
